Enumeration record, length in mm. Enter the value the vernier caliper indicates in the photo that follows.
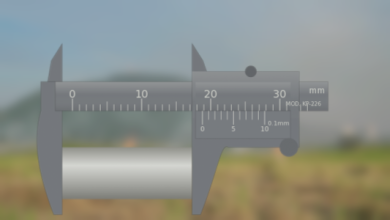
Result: 18.8 mm
